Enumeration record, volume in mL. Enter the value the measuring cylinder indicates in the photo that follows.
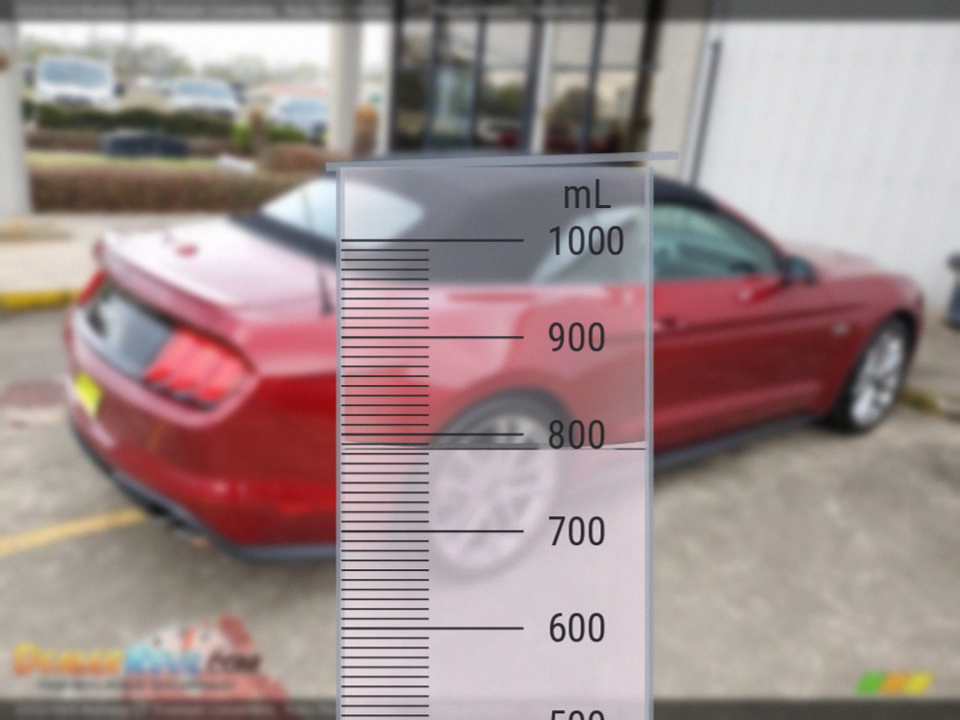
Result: 785 mL
